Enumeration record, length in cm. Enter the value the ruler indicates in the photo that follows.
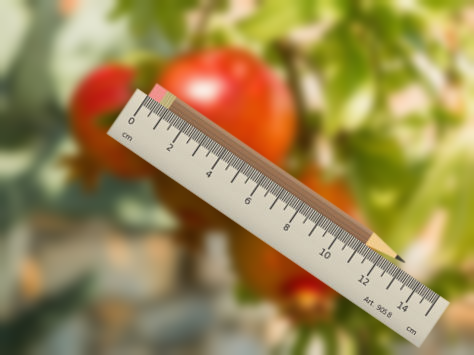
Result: 13 cm
